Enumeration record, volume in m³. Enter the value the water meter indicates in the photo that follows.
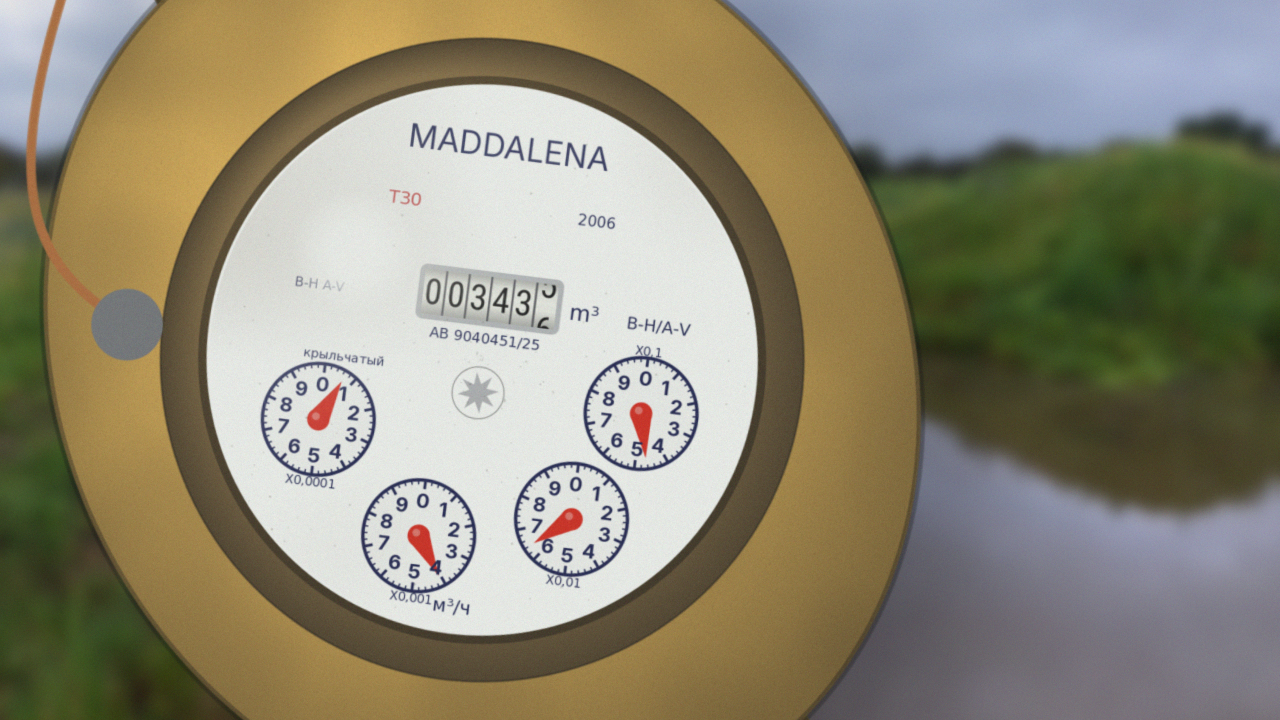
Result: 3435.4640 m³
